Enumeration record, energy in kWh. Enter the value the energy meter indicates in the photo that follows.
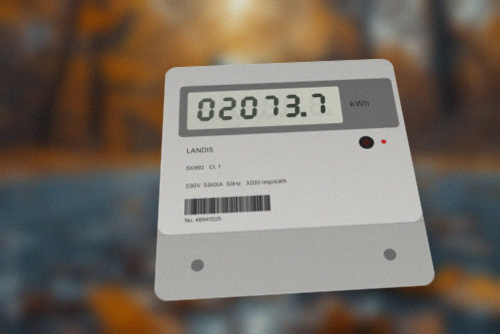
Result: 2073.7 kWh
